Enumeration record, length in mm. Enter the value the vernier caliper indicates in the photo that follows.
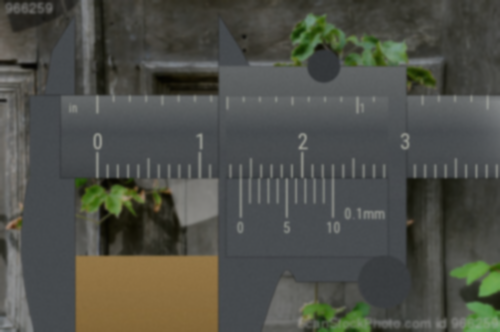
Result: 14.0 mm
